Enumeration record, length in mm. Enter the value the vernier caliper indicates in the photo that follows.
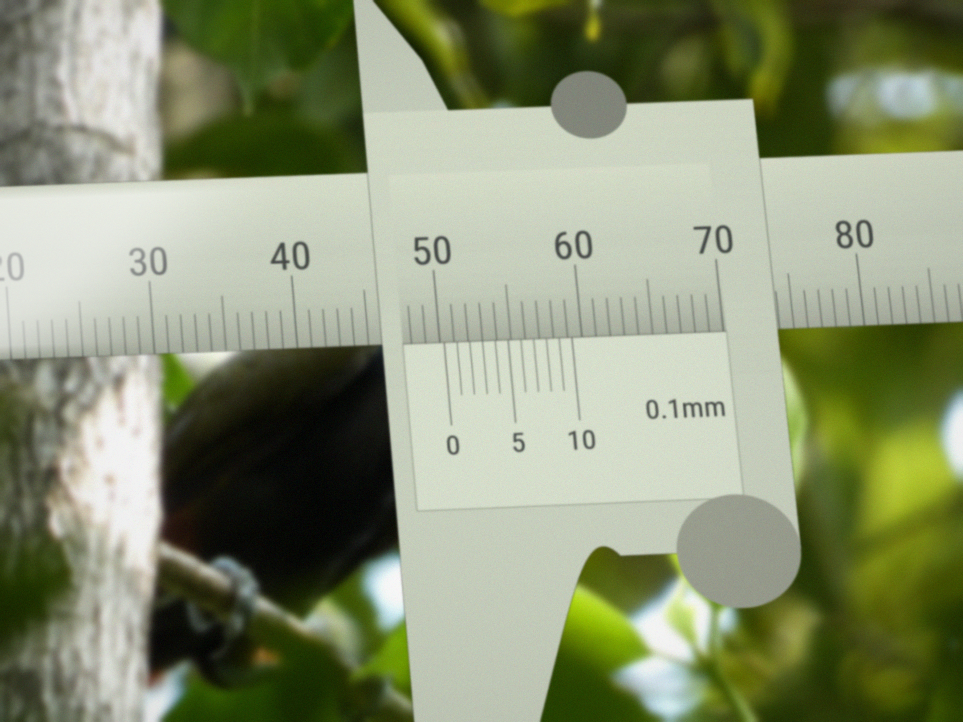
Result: 50.3 mm
